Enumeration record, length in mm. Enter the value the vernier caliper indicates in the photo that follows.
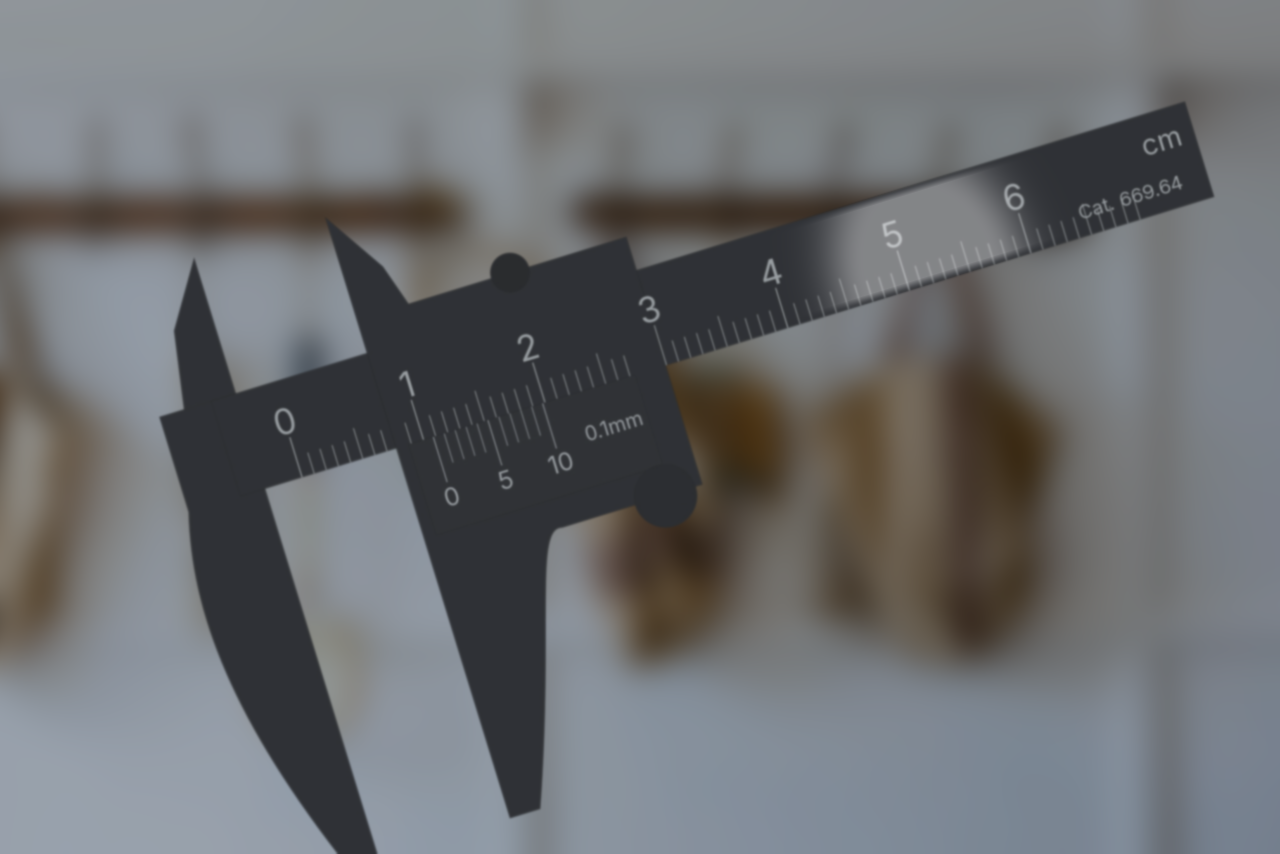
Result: 10.8 mm
